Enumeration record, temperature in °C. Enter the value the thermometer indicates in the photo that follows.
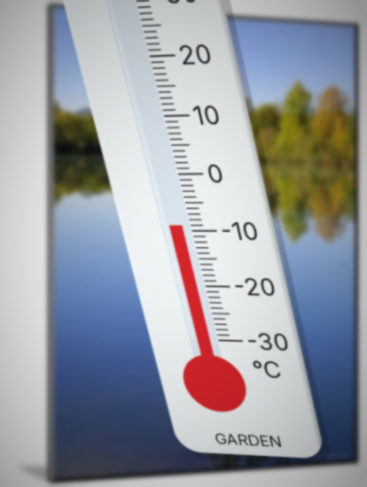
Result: -9 °C
